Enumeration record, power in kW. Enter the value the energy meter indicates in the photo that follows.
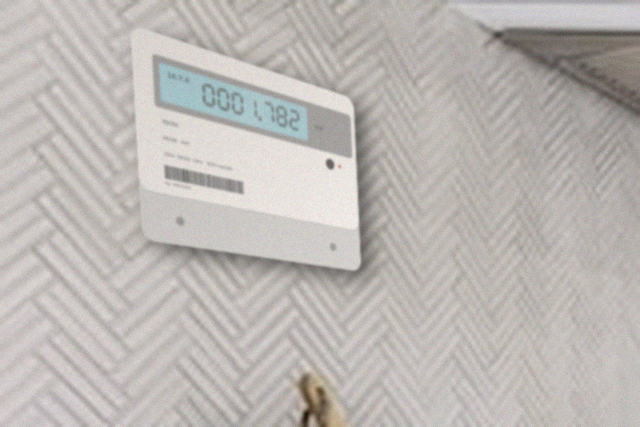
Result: 1.782 kW
